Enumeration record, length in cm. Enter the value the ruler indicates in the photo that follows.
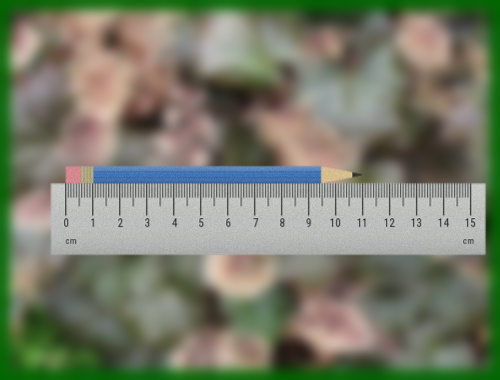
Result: 11 cm
